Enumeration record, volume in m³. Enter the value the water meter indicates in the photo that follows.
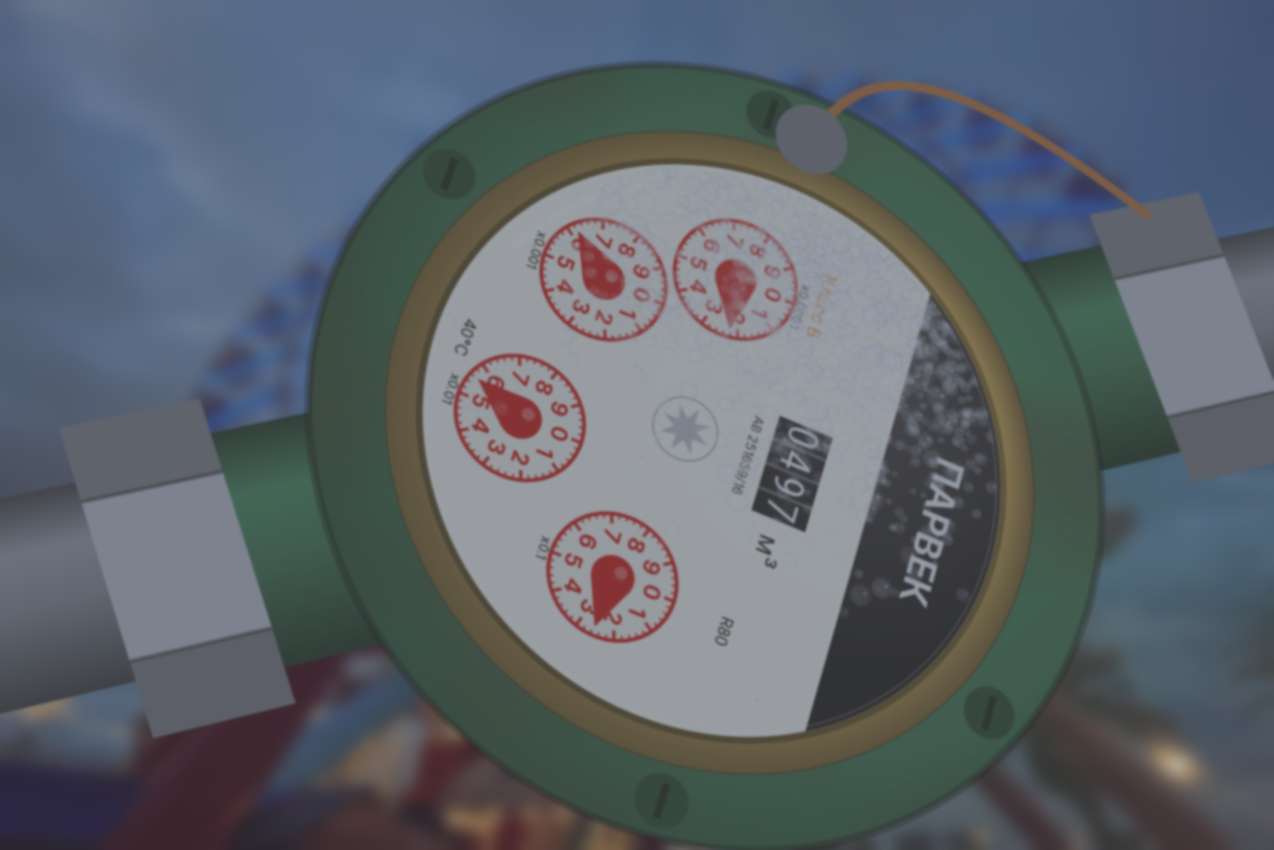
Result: 497.2562 m³
